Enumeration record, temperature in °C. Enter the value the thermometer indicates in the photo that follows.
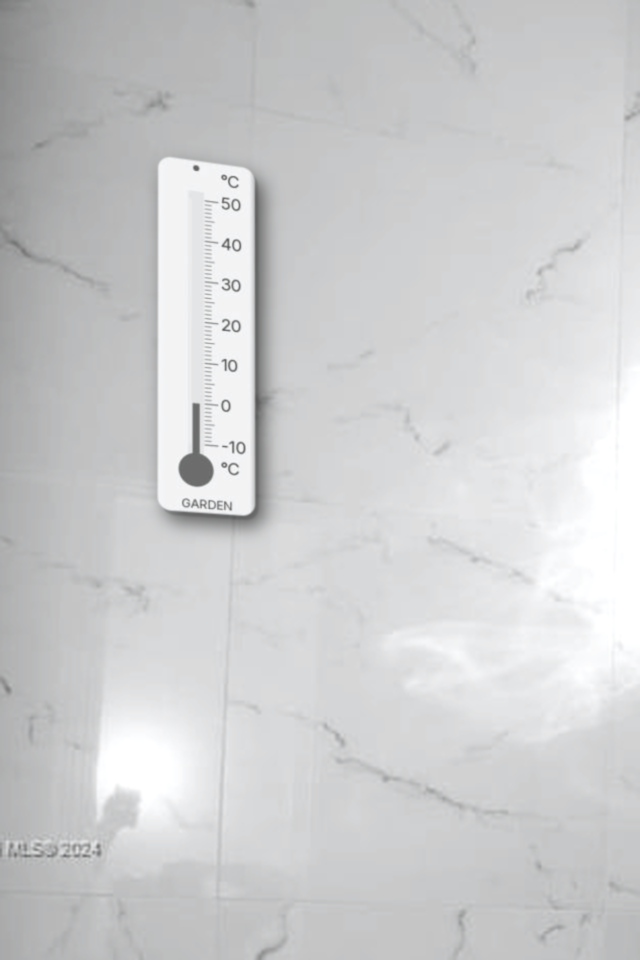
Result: 0 °C
